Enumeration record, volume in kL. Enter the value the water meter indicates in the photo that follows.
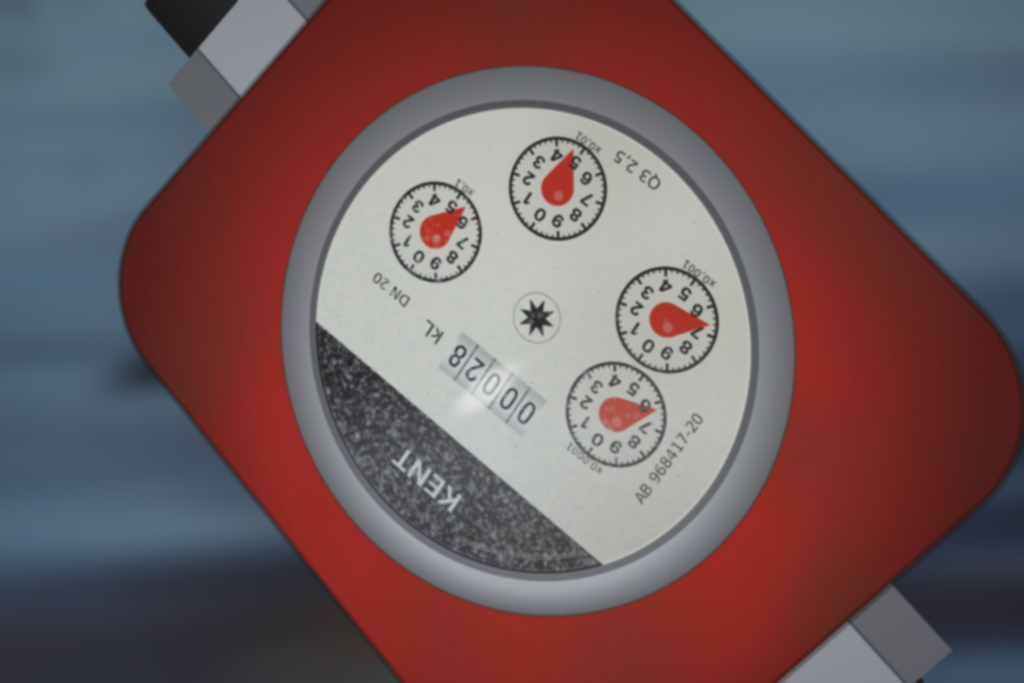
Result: 28.5466 kL
